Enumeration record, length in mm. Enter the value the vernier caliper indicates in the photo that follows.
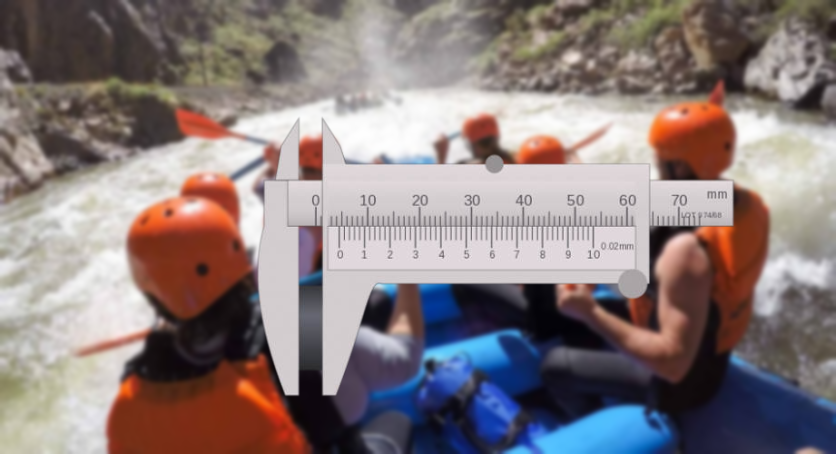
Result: 4.5 mm
